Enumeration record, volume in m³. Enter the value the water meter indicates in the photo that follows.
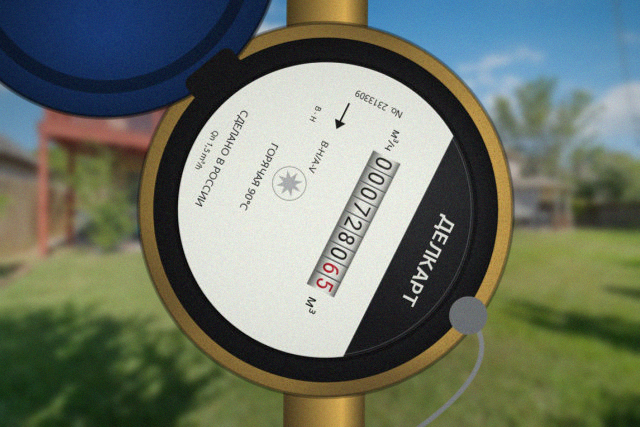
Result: 7280.65 m³
